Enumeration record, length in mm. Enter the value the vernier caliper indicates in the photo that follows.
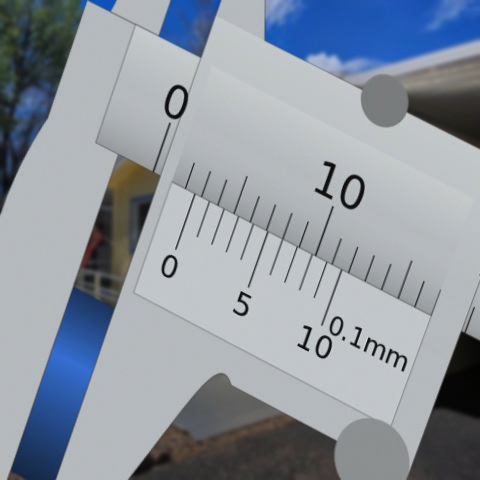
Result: 2.6 mm
